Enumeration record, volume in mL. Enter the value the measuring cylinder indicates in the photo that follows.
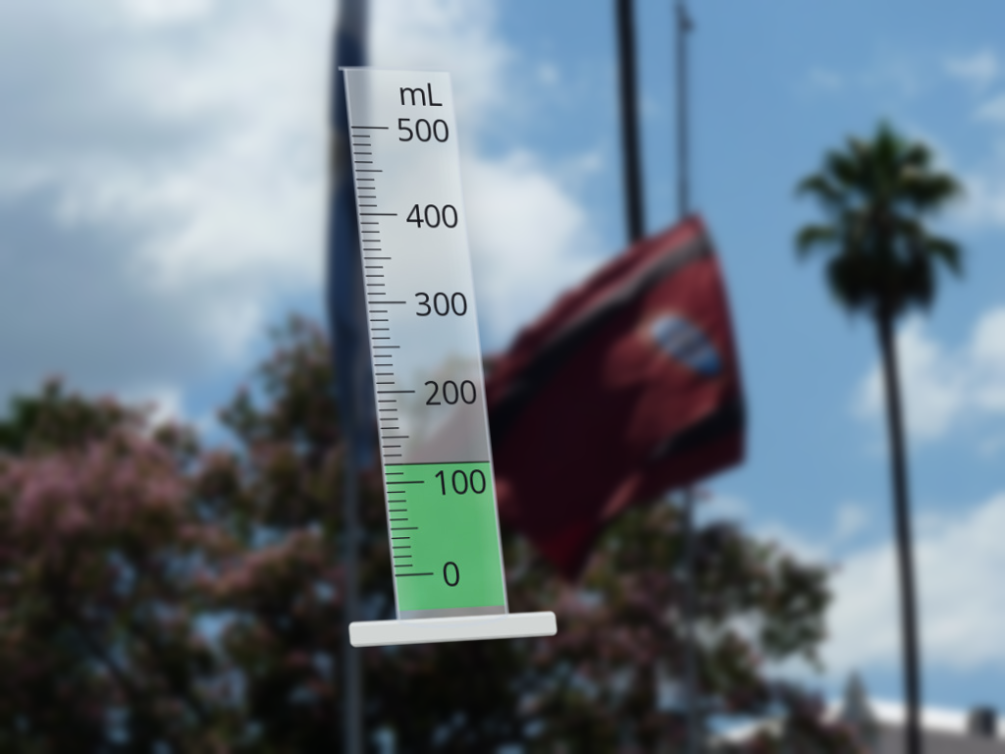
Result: 120 mL
